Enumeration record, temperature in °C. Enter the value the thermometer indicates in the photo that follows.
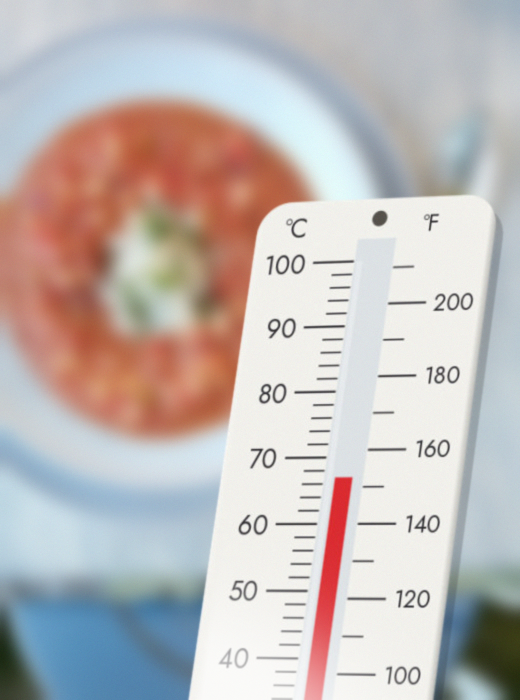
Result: 67 °C
